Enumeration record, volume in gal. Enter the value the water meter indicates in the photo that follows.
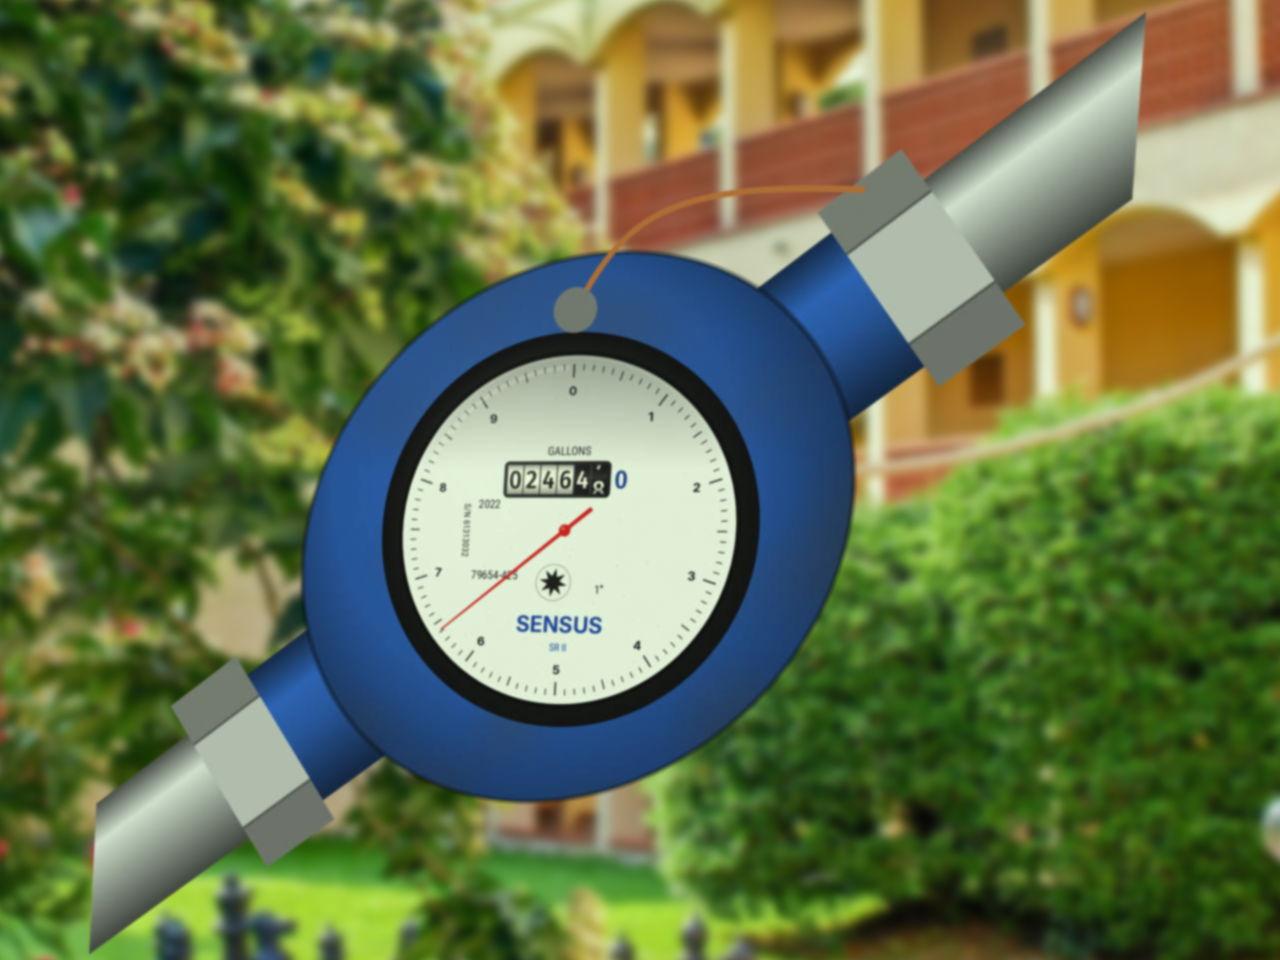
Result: 246476.4 gal
